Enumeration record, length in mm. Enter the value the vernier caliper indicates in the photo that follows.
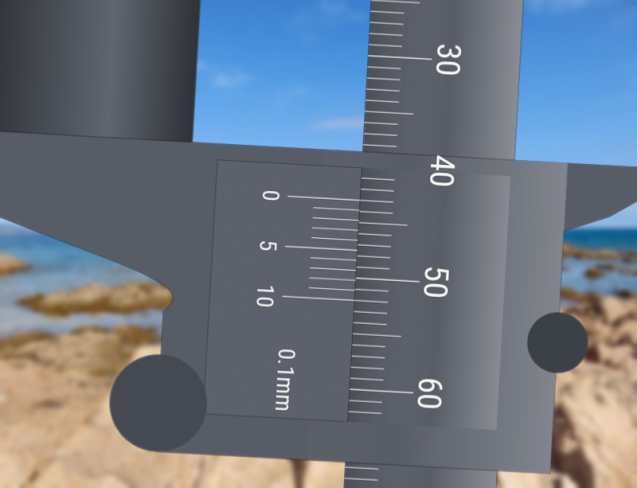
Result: 43.0 mm
